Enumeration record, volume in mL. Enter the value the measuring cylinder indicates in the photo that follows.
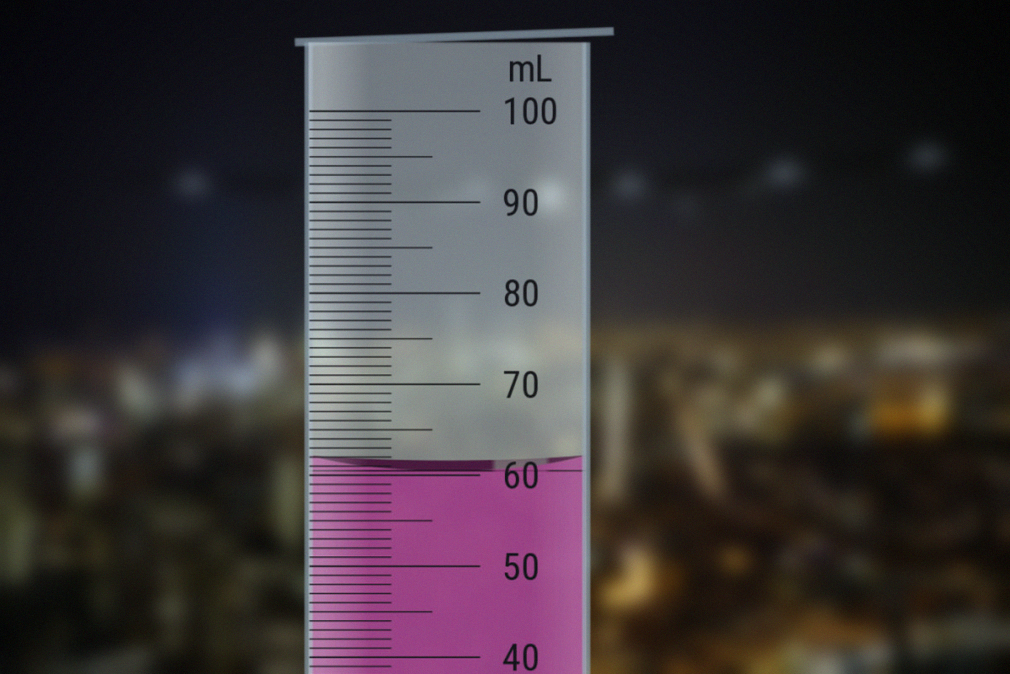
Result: 60.5 mL
